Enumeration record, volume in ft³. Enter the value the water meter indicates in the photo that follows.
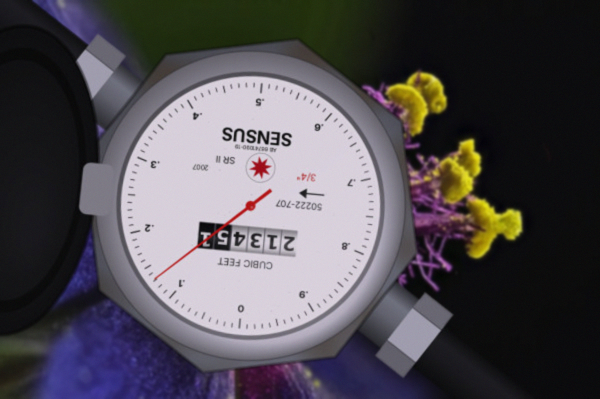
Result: 213451.13 ft³
